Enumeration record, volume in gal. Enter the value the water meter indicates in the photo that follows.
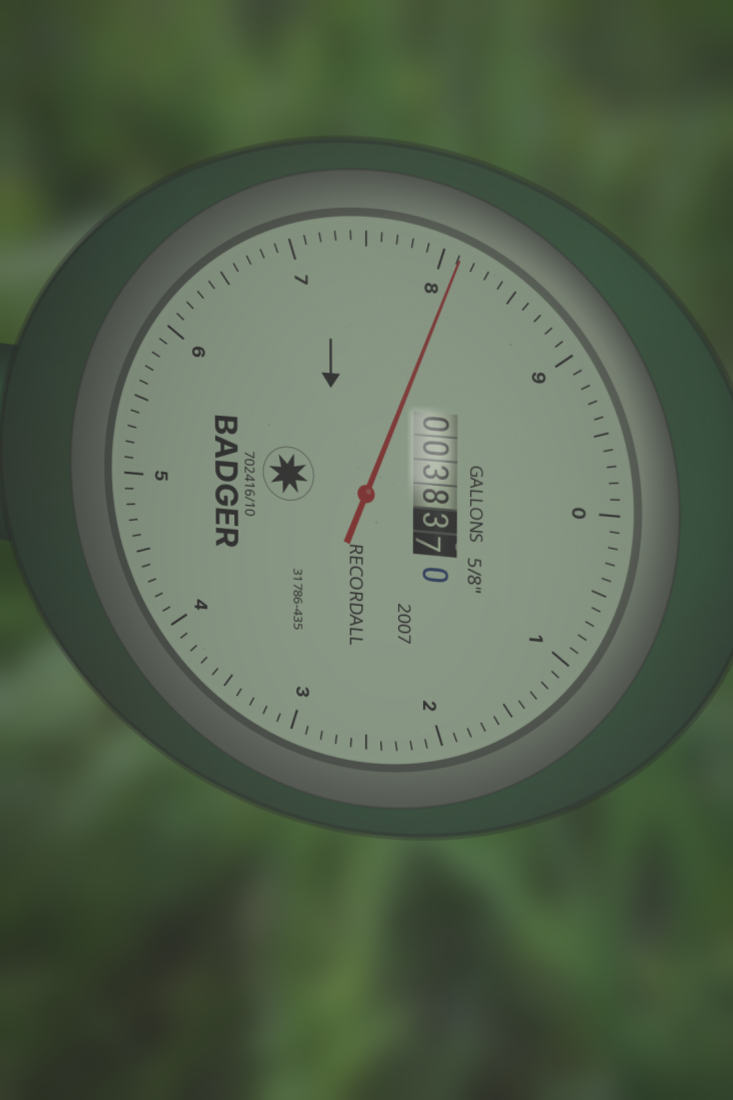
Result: 38368.1 gal
